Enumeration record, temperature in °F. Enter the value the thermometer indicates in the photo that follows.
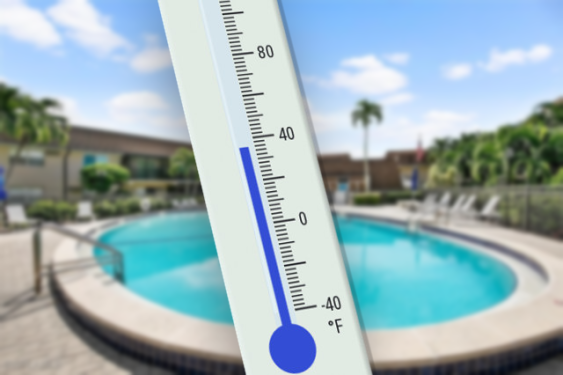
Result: 36 °F
